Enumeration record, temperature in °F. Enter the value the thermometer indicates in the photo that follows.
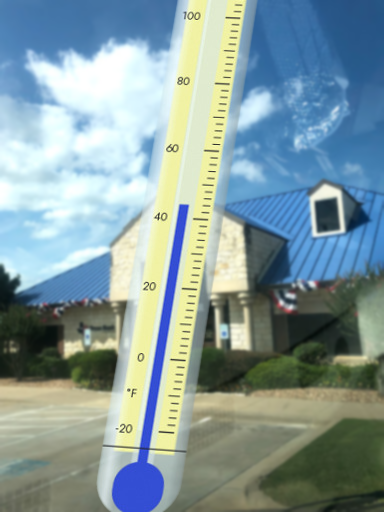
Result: 44 °F
